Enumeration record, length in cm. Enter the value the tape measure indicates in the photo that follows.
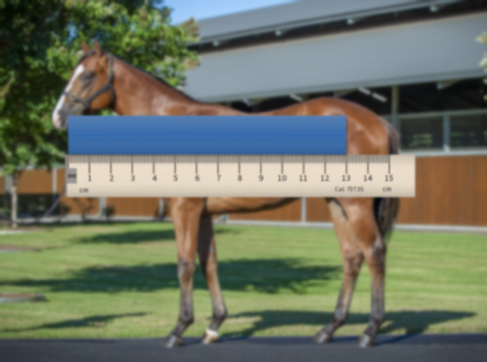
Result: 13 cm
